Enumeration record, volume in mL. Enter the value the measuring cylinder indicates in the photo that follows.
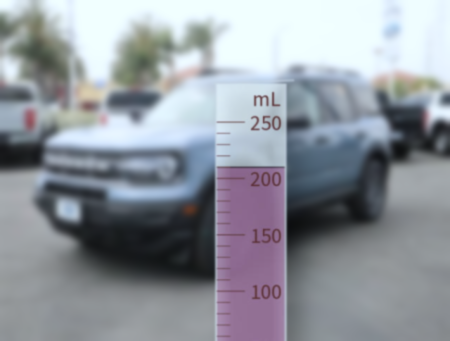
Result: 210 mL
